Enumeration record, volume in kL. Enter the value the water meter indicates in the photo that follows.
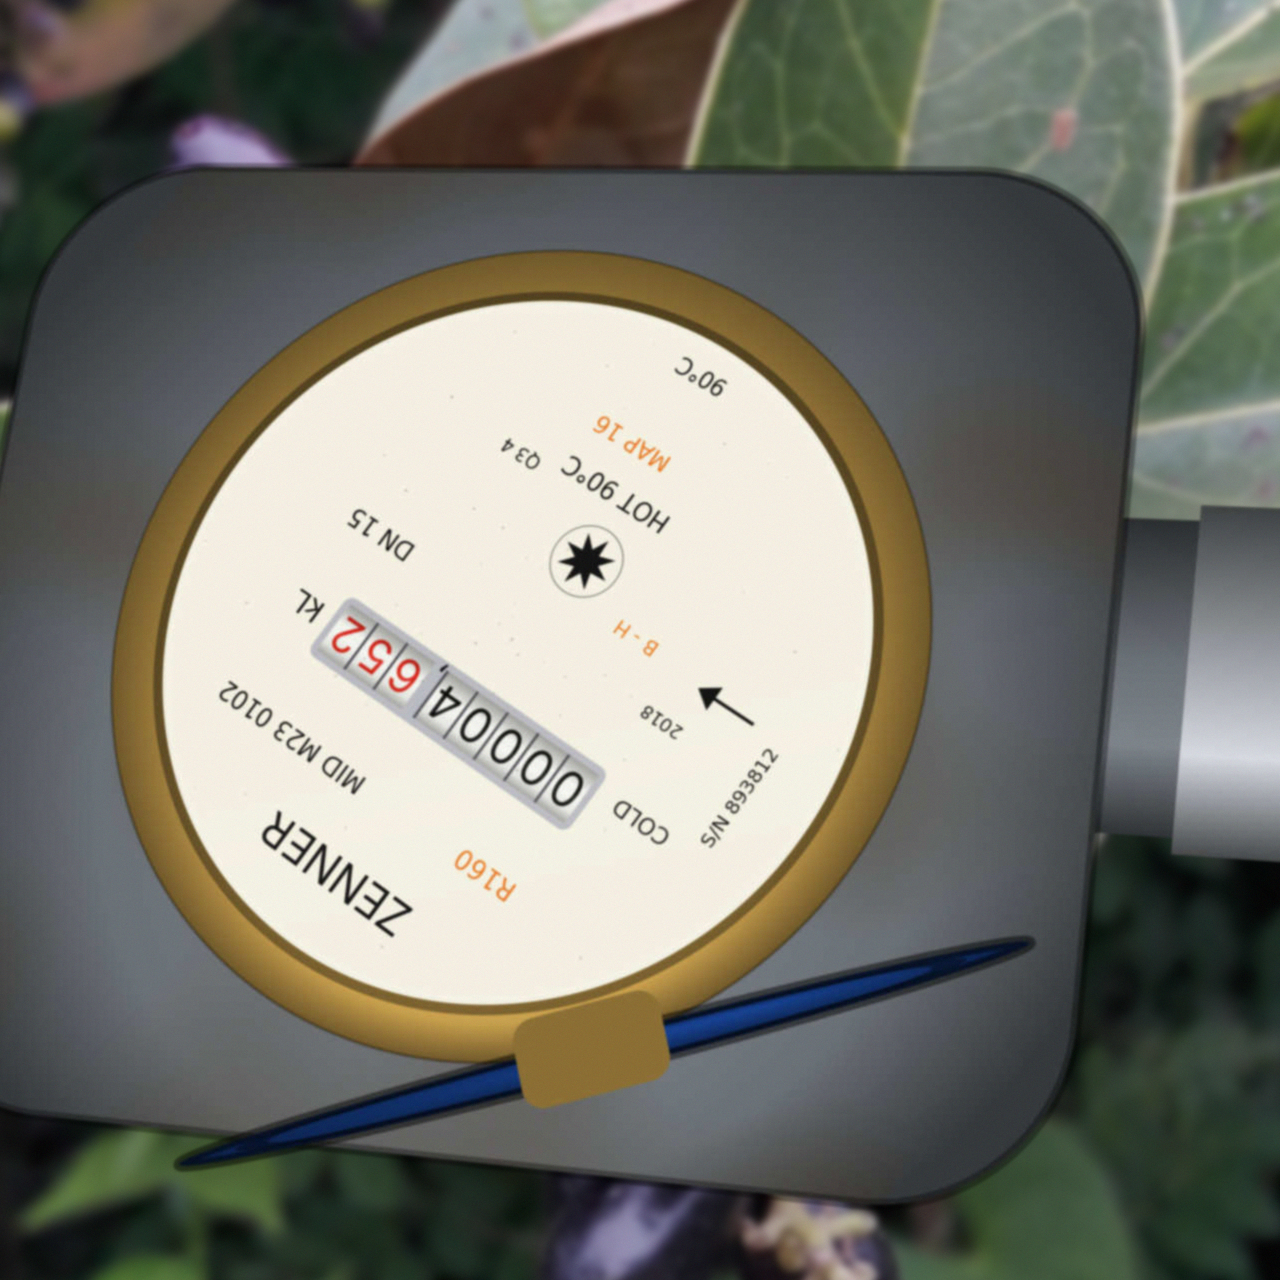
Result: 4.652 kL
